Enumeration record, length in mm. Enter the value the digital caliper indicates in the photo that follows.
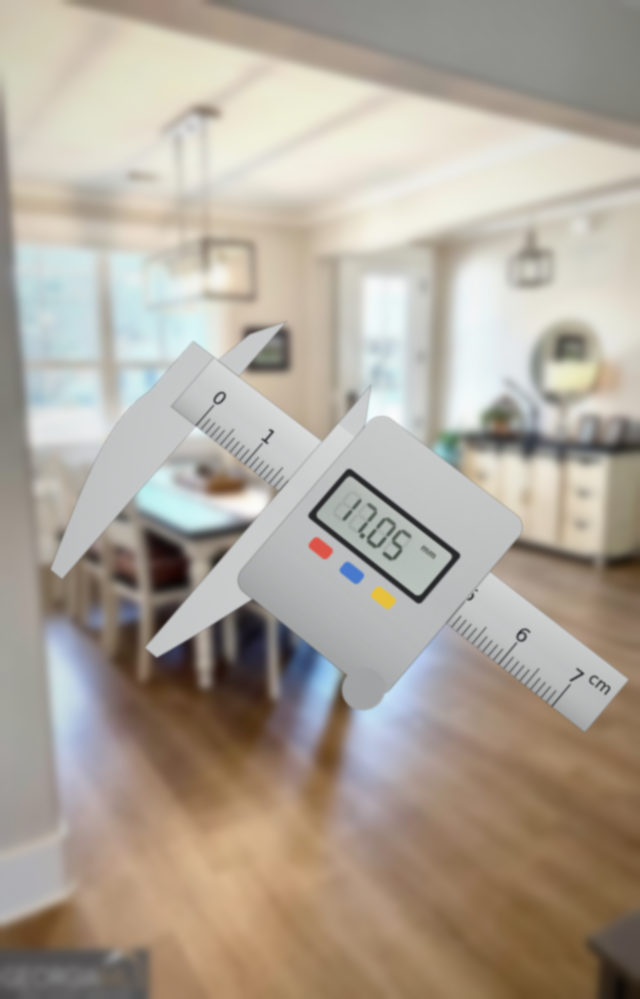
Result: 17.05 mm
